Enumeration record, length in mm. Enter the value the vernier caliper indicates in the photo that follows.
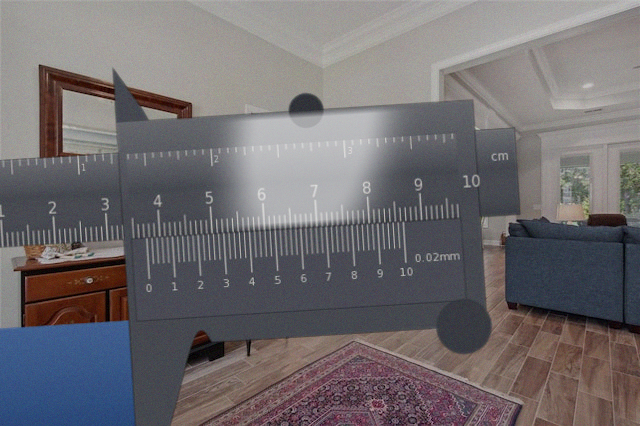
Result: 37.5 mm
